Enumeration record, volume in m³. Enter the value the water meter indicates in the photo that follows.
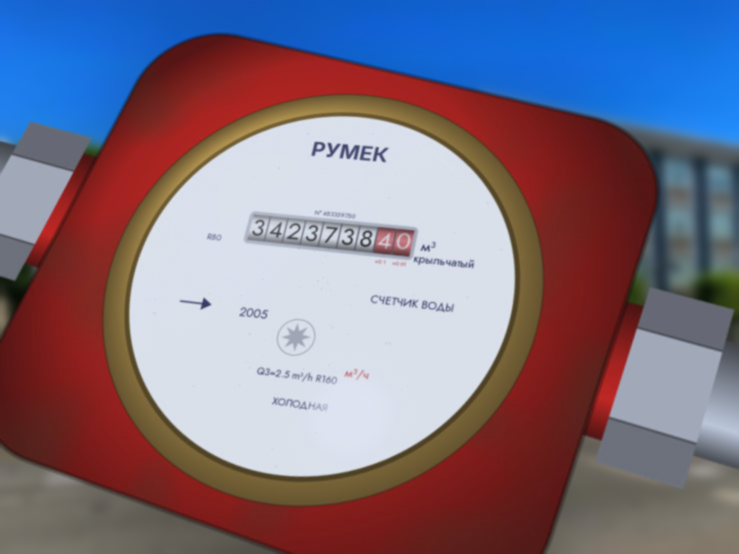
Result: 3423738.40 m³
